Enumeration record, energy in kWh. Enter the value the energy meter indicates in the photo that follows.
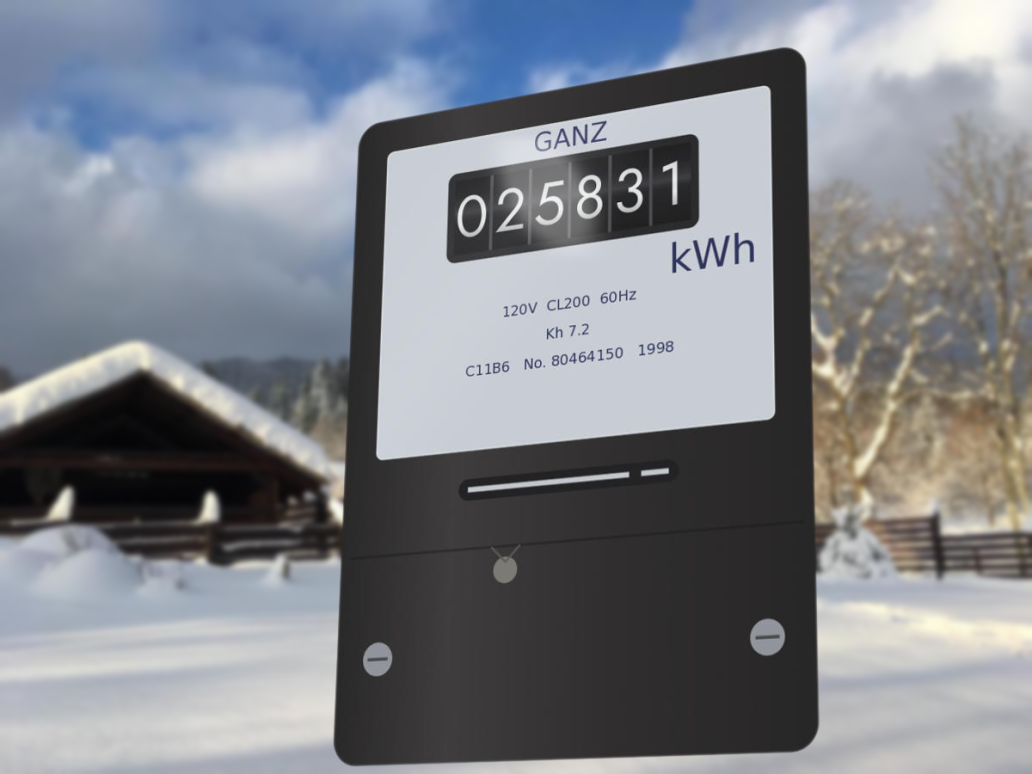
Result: 25831 kWh
